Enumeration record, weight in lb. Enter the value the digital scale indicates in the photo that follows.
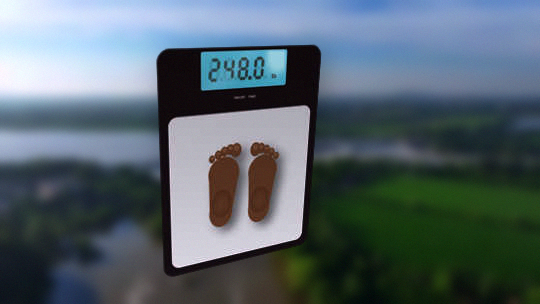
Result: 248.0 lb
